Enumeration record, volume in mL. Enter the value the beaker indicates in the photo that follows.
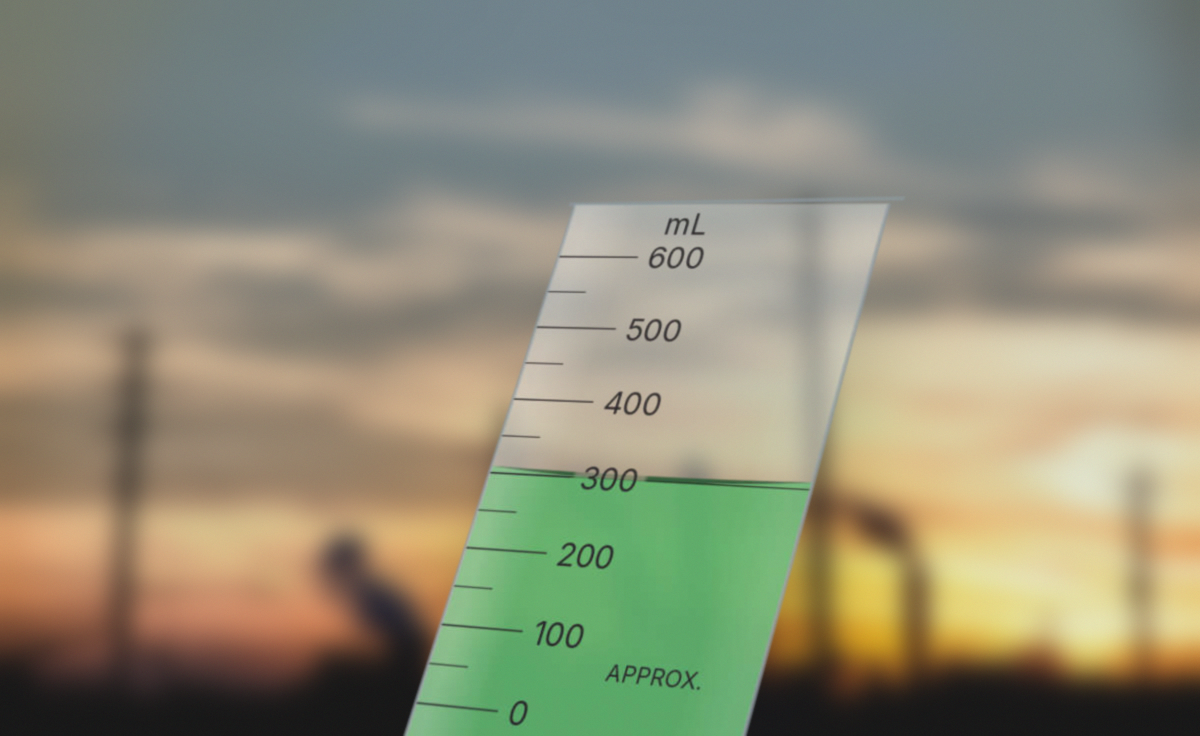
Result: 300 mL
